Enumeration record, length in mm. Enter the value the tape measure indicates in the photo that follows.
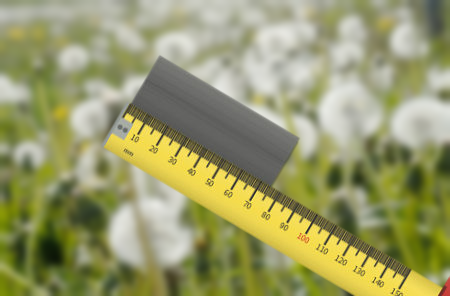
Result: 75 mm
